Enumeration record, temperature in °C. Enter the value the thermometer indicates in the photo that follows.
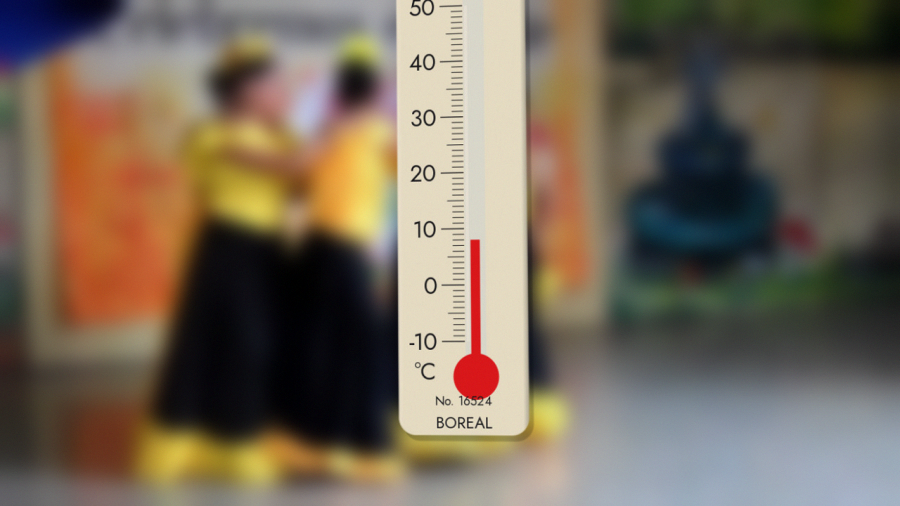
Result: 8 °C
